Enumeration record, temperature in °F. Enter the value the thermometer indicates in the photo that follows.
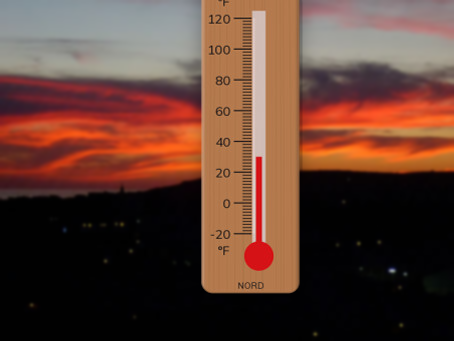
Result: 30 °F
